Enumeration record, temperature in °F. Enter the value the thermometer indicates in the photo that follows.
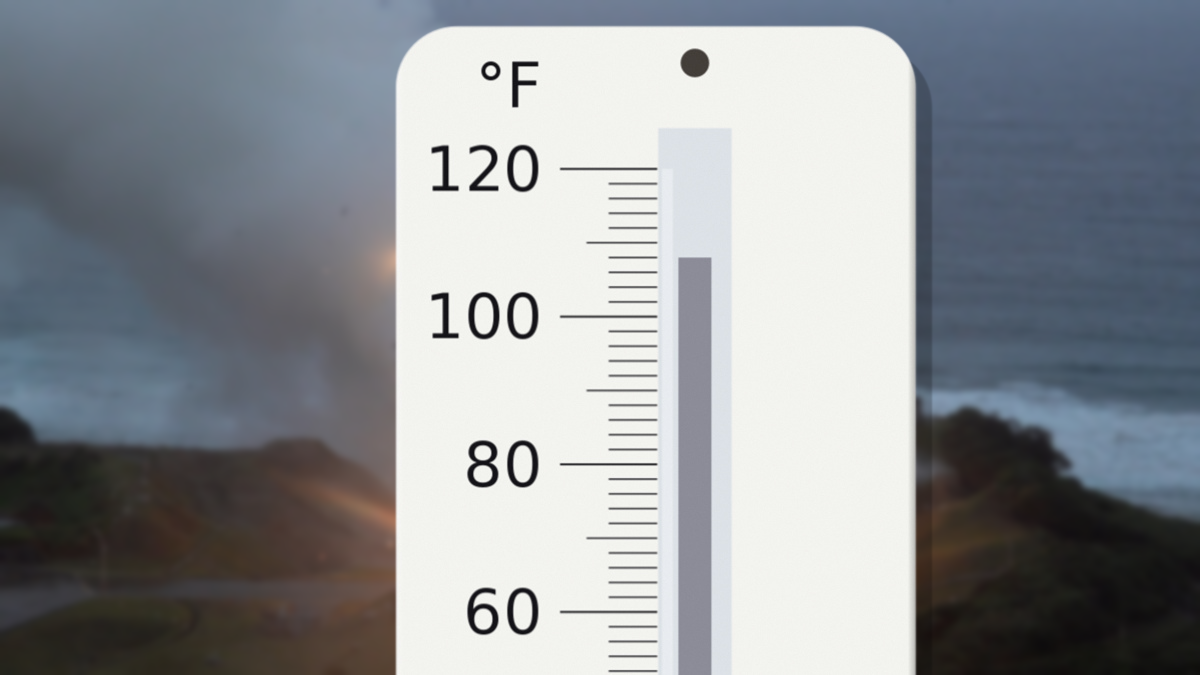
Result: 108 °F
